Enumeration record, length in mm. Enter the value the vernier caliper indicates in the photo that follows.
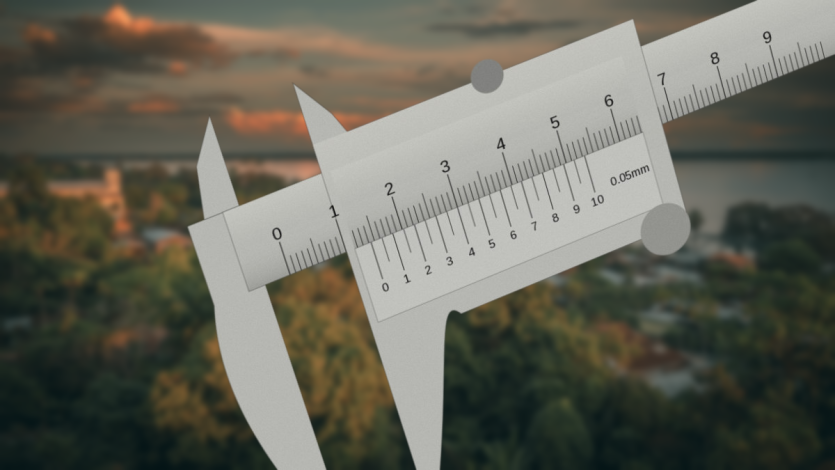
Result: 14.4 mm
